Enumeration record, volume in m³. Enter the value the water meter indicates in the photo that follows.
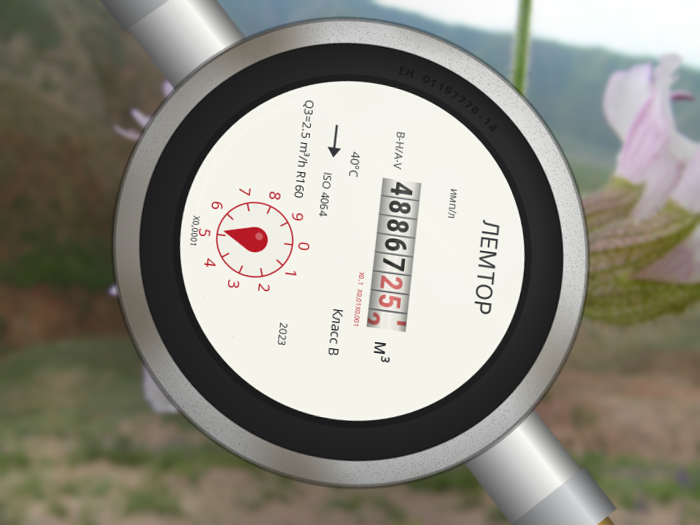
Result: 48867.2515 m³
